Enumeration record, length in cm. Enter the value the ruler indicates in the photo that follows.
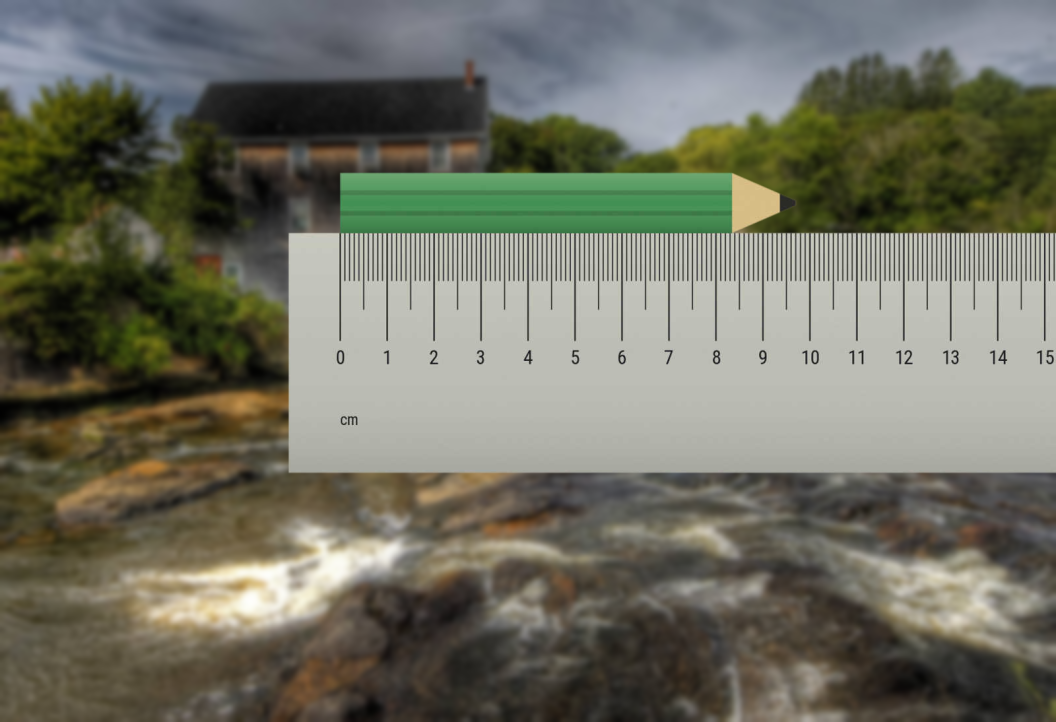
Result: 9.7 cm
